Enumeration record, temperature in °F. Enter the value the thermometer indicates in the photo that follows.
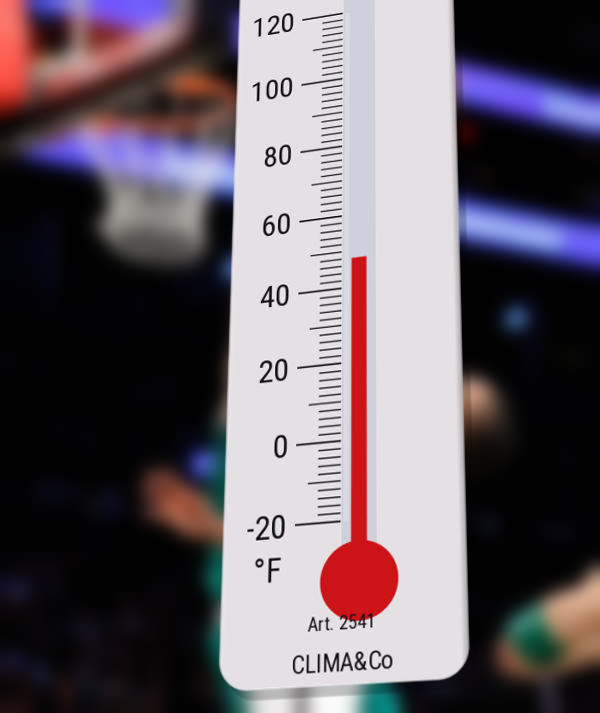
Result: 48 °F
